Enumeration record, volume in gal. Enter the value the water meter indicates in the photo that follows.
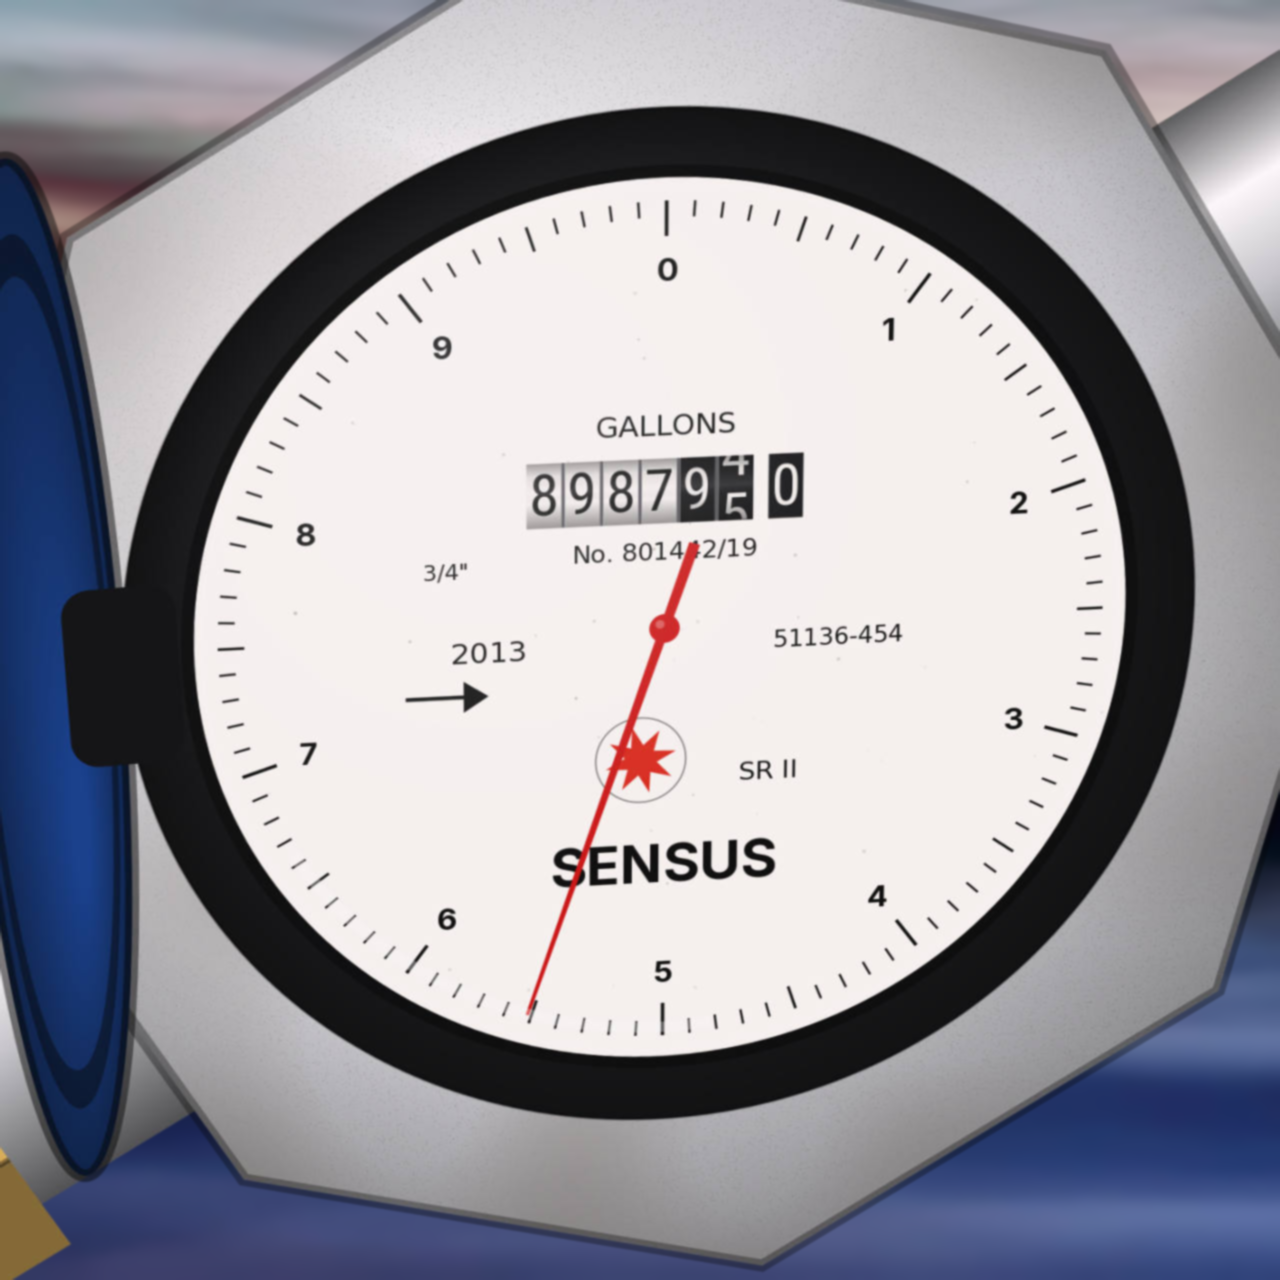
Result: 8987945.5 gal
